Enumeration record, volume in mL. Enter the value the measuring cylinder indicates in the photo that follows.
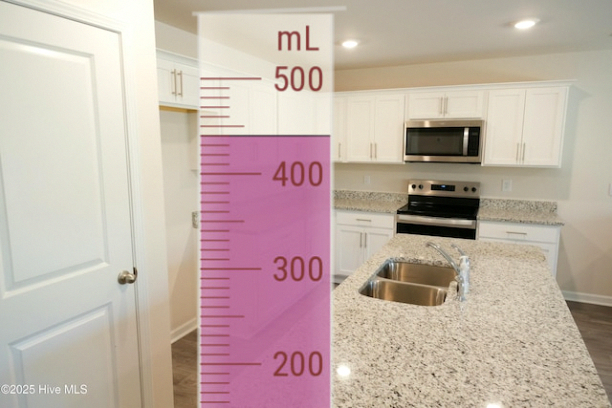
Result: 440 mL
